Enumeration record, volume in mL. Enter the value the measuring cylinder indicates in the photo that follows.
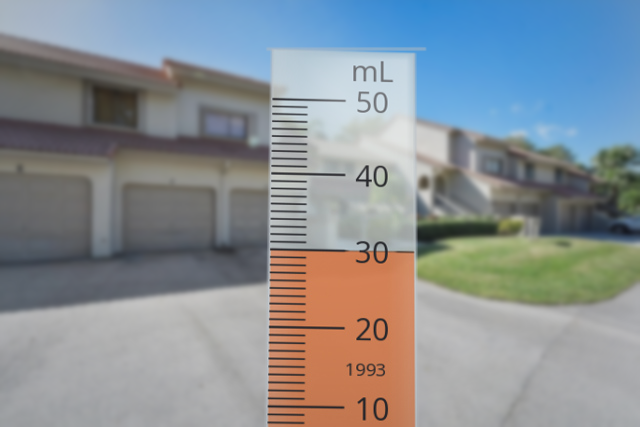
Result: 30 mL
